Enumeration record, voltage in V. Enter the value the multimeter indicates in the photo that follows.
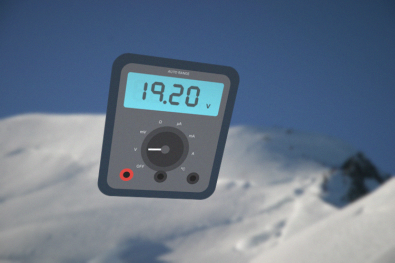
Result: 19.20 V
